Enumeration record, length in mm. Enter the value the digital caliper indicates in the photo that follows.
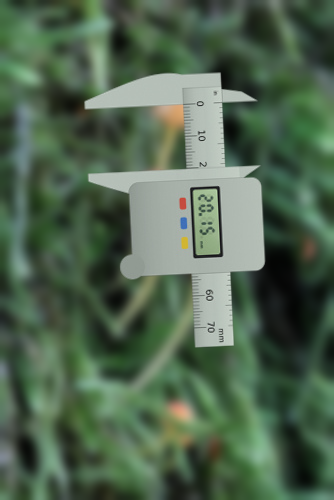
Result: 20.15 mm
